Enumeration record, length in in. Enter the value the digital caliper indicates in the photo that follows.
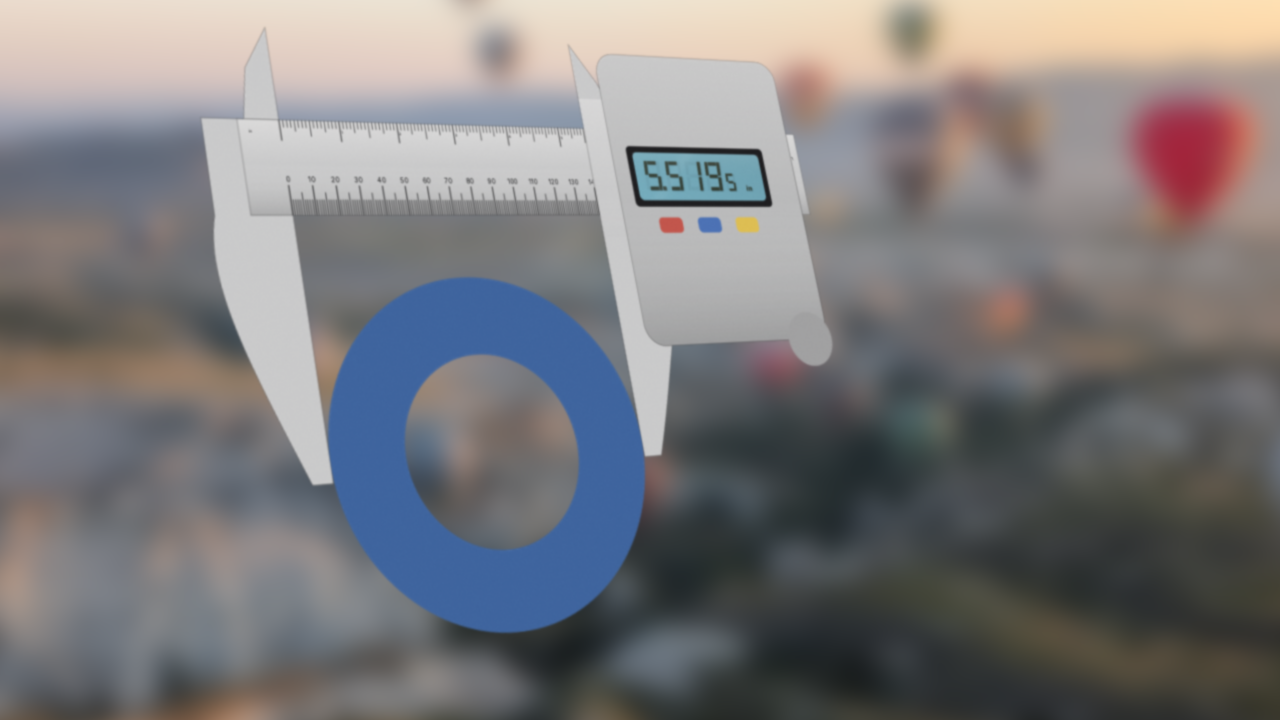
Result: 5.5195 in
